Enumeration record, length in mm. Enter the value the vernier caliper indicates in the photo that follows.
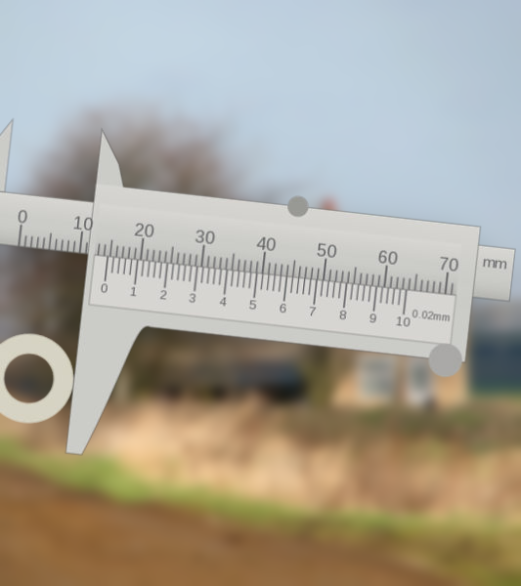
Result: 14.6 mm
